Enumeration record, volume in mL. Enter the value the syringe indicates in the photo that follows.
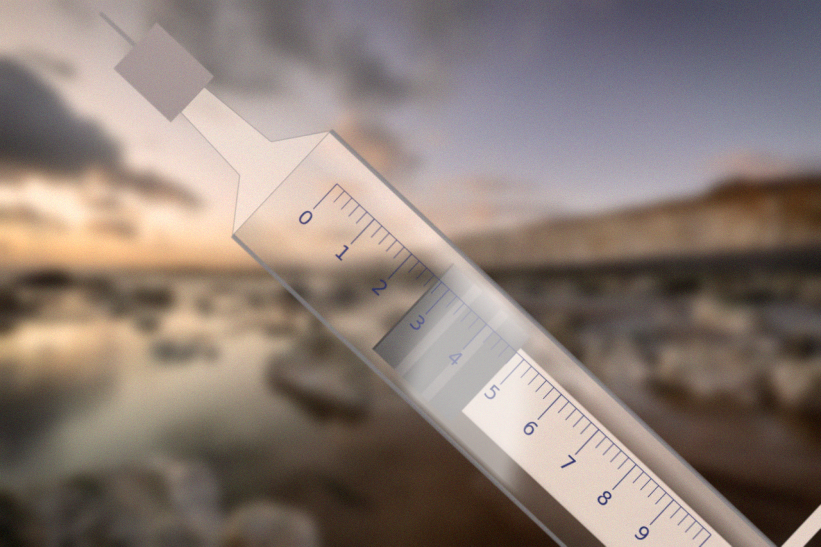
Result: 2.7 mL
